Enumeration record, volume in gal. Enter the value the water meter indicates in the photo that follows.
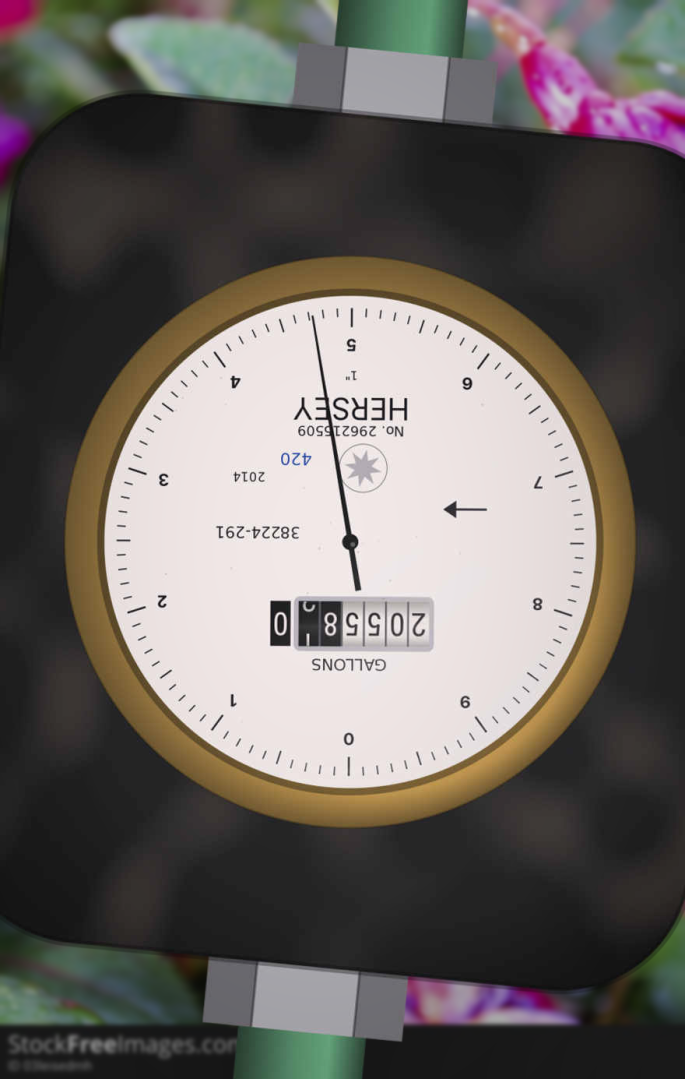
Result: 2055814.7 gal
